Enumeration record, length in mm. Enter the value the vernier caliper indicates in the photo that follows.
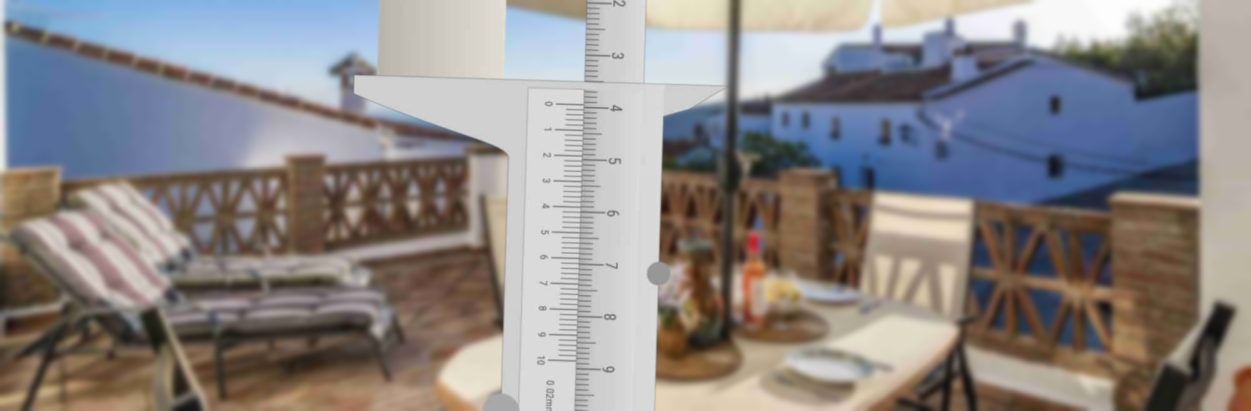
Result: 39.5 mm
